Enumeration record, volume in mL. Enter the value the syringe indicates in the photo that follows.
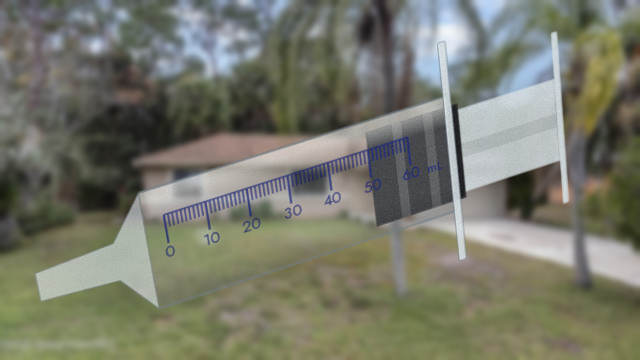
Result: 50 mL
